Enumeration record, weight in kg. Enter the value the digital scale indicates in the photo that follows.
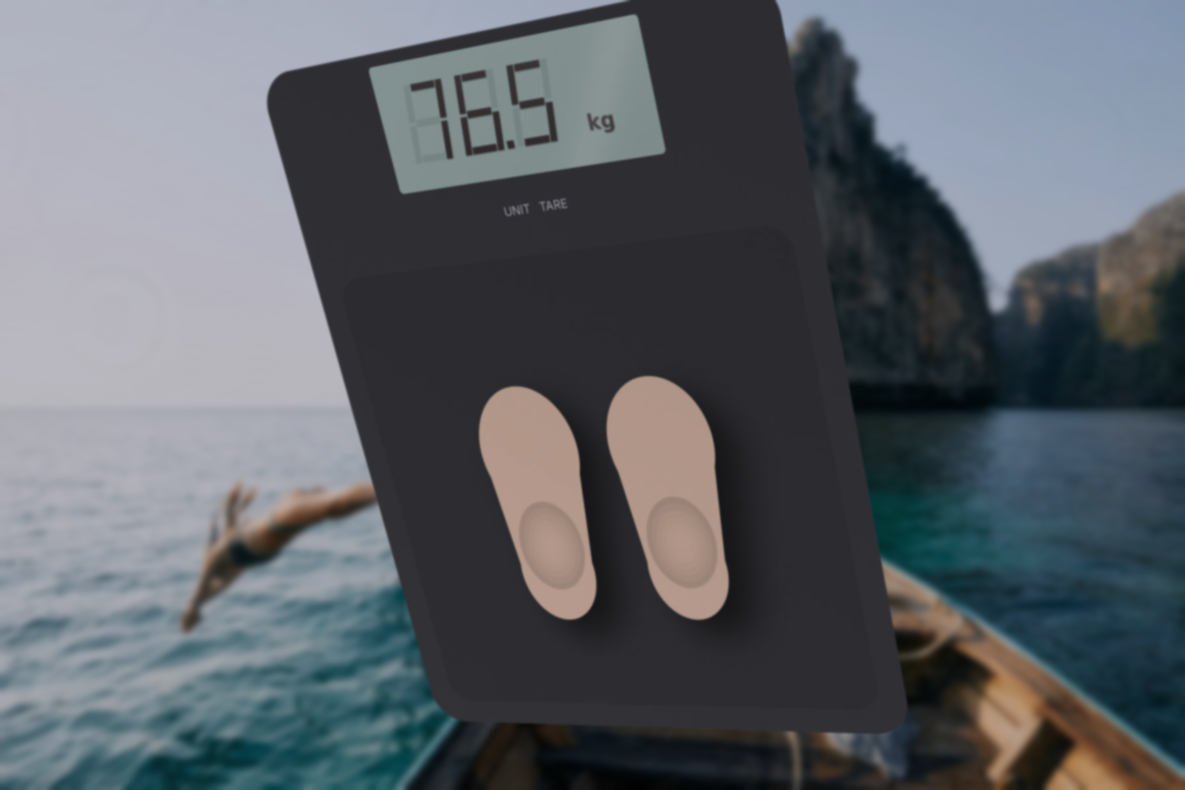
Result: 76.5 kg
